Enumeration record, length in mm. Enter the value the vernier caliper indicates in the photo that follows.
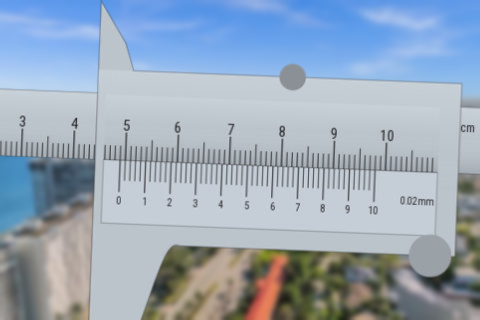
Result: 49.0 mm
